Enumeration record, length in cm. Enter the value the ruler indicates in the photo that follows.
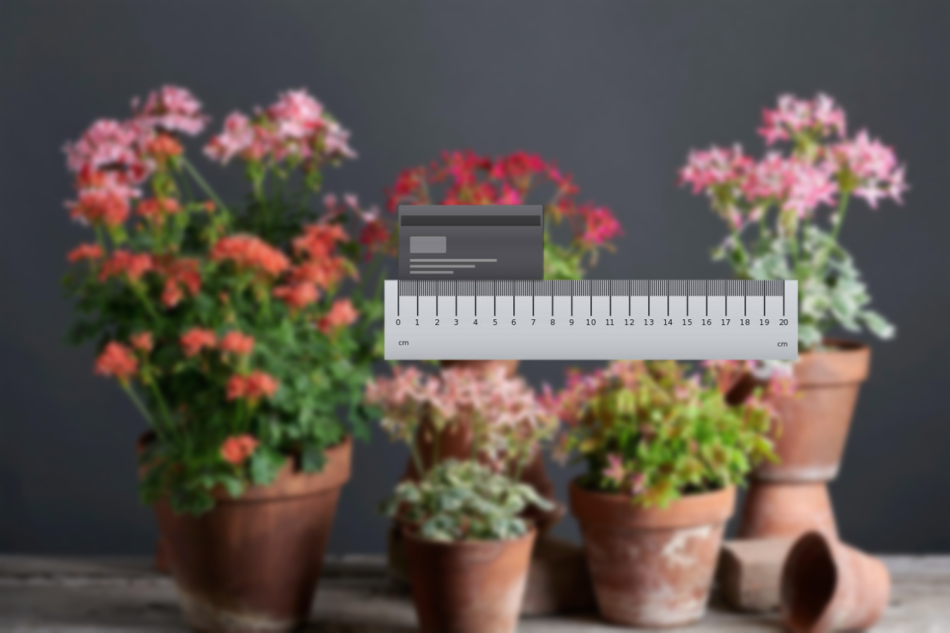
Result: 7.5 cm
